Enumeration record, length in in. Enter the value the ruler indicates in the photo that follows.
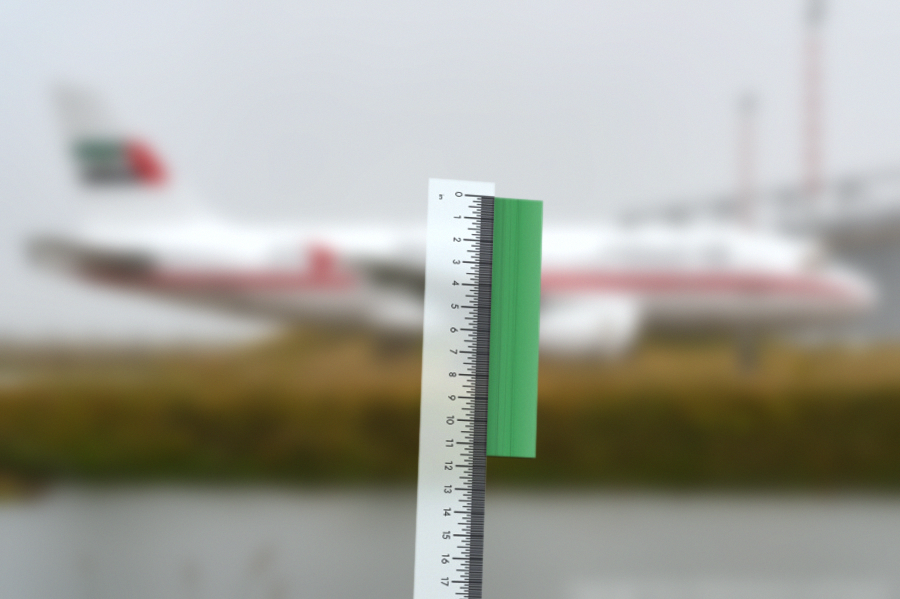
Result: 11.5 in
